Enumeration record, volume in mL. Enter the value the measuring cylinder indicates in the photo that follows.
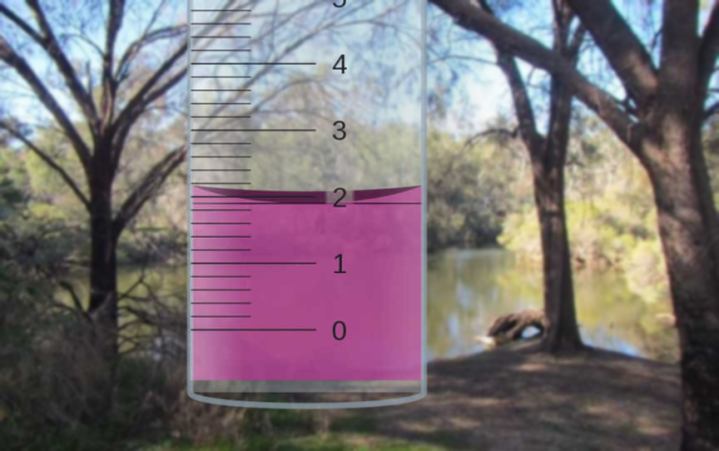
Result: 1.9 mL
